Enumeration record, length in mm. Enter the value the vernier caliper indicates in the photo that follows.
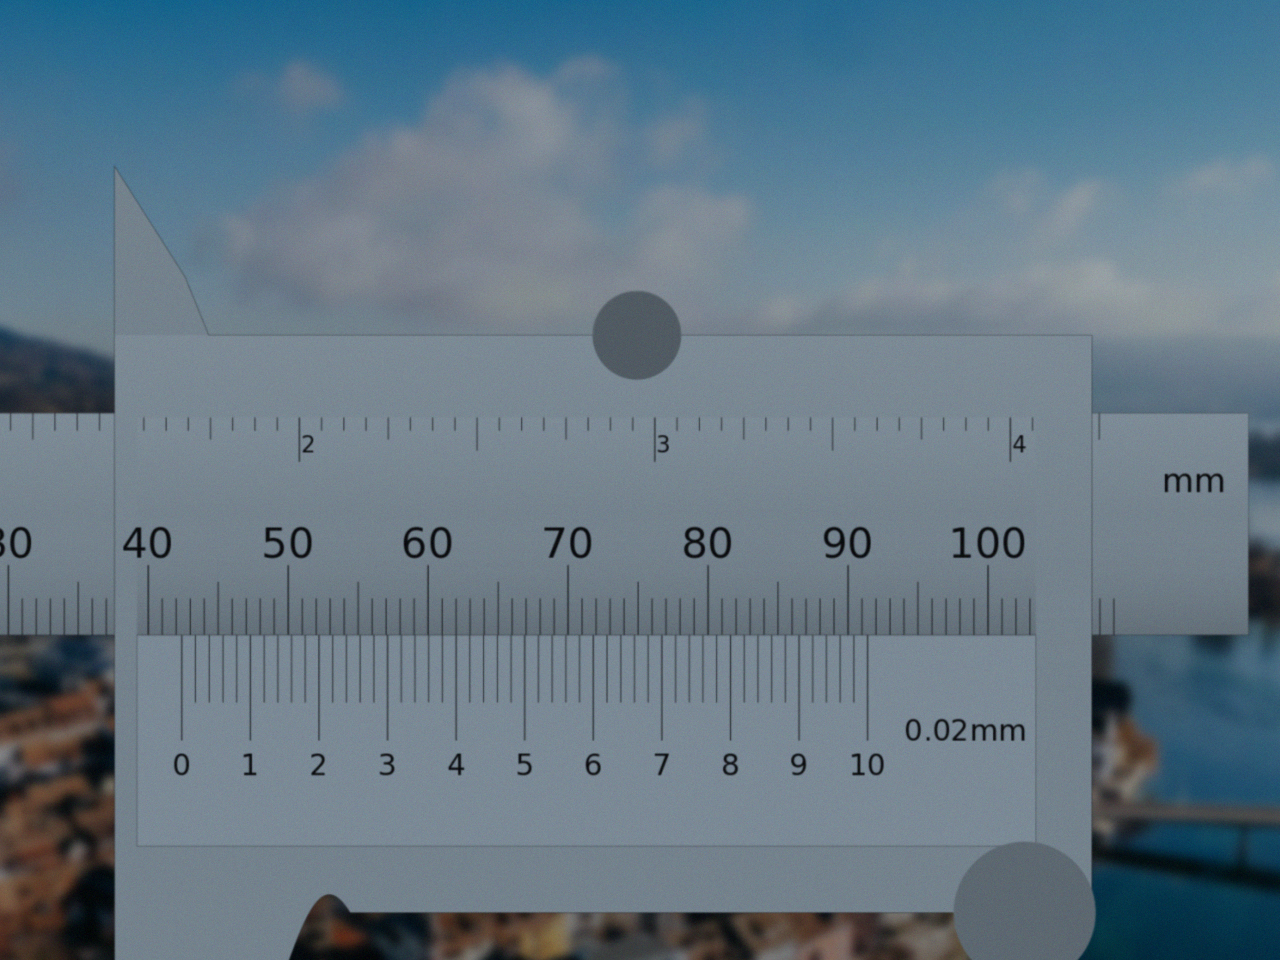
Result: 42.4 mm
